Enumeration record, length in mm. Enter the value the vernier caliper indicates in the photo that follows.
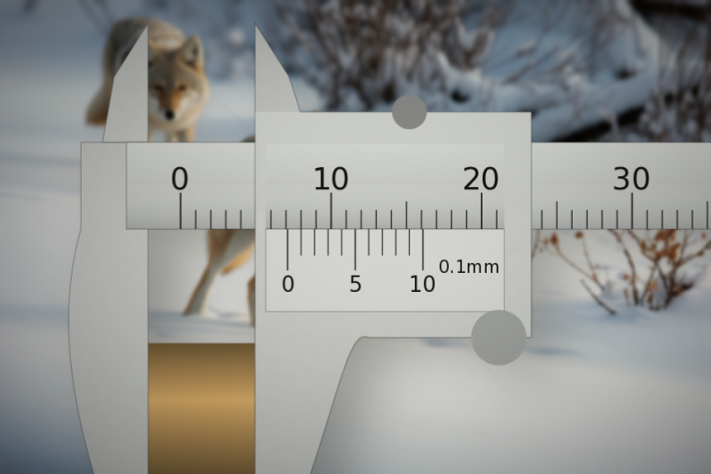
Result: 7.1 mm
